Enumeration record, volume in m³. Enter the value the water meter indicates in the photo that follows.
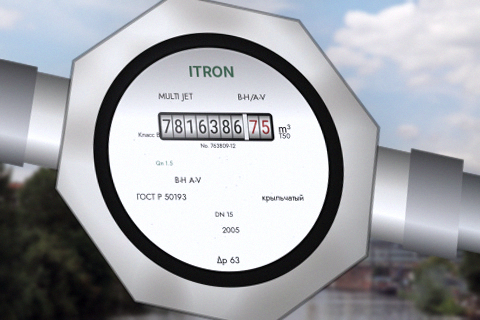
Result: 7816386.75 m³
